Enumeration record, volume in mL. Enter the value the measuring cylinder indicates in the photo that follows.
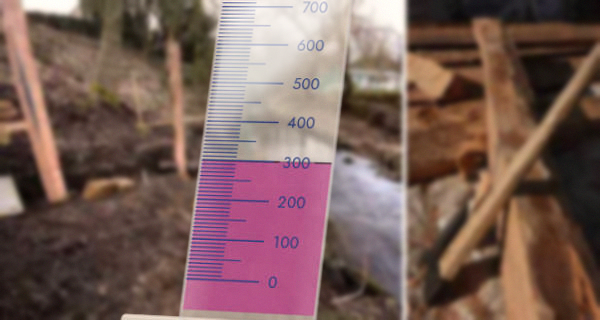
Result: 300 mL
